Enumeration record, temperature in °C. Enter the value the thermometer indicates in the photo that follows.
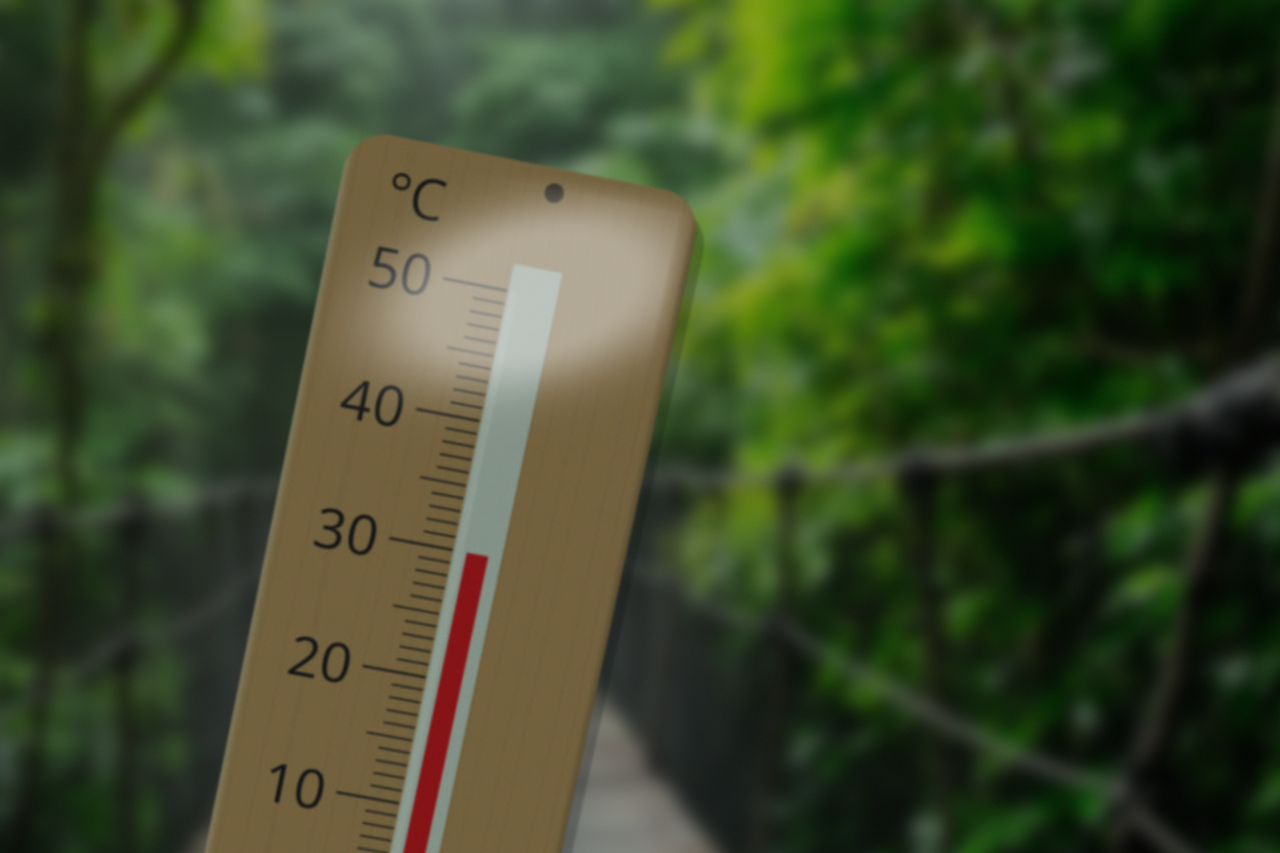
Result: 30 °C
